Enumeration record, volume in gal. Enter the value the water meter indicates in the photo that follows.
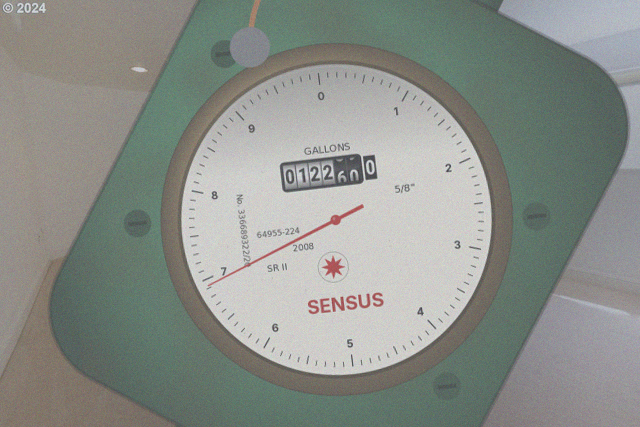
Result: 122596.9 gal
